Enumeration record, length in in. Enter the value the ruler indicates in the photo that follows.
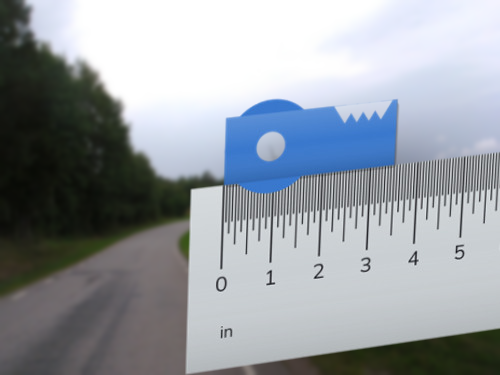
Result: 3.5 in
